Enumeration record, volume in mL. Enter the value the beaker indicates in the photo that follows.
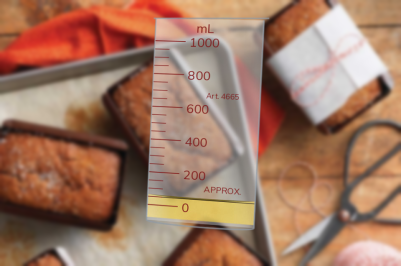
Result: 50 mL
